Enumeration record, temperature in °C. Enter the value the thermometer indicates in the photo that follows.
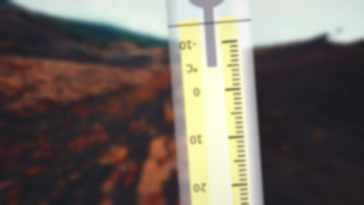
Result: -5 °C
